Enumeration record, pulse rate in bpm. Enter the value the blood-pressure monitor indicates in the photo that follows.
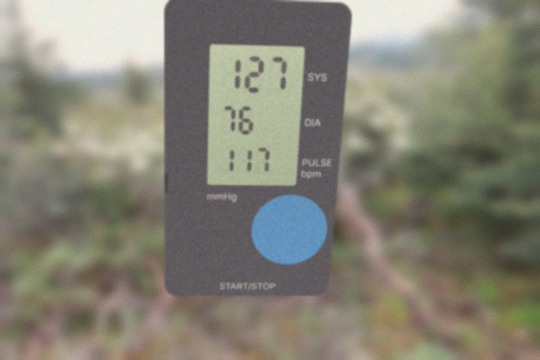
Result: 117 bpm
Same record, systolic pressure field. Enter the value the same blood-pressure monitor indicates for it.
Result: 127 mmHg
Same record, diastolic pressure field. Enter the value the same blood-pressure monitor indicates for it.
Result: 76 mmHg
